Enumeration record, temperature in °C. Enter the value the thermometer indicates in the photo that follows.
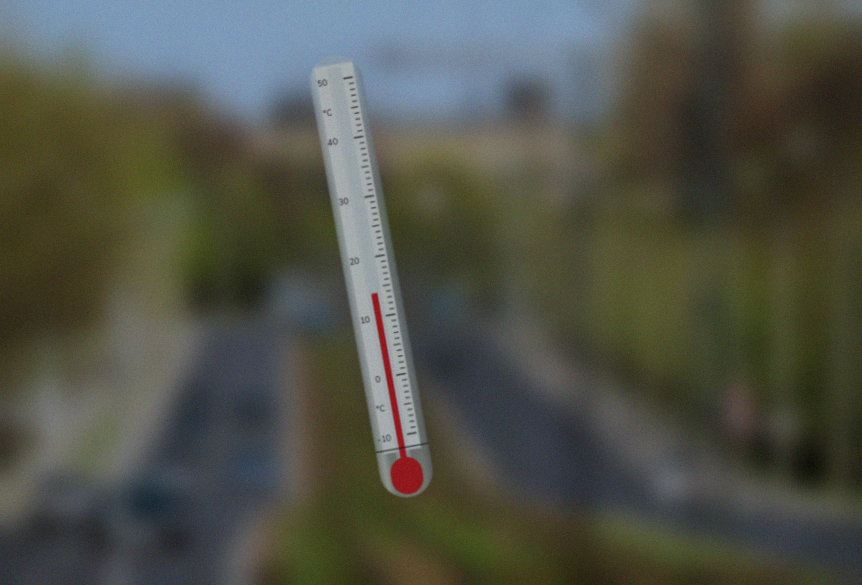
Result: 14 °C
